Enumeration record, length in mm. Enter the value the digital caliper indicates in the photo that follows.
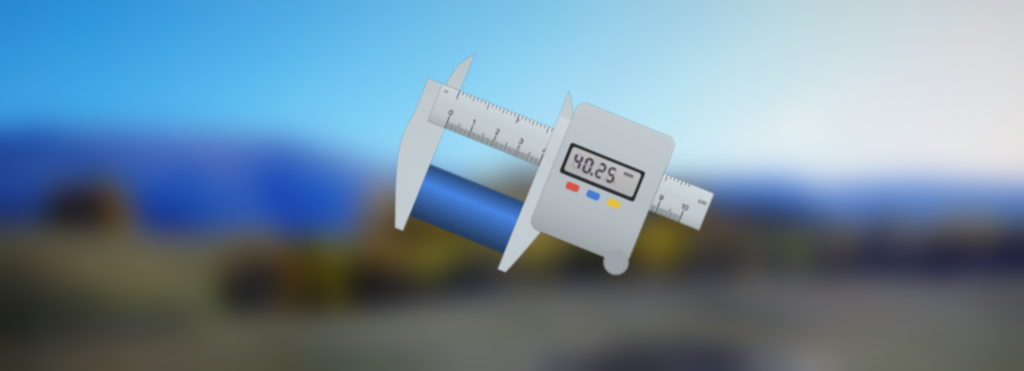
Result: 40.25 mm
